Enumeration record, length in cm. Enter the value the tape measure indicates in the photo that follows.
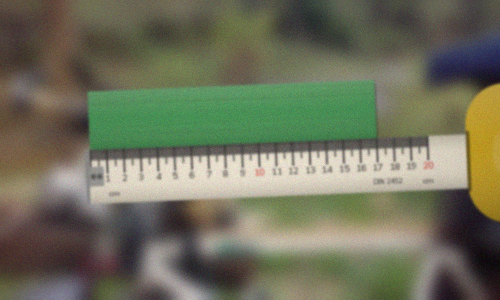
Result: 17 cm
